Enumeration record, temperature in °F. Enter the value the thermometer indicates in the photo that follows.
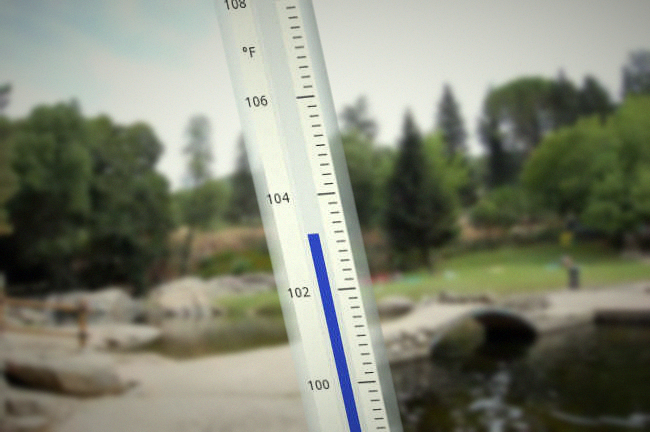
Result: 103.2 °F
